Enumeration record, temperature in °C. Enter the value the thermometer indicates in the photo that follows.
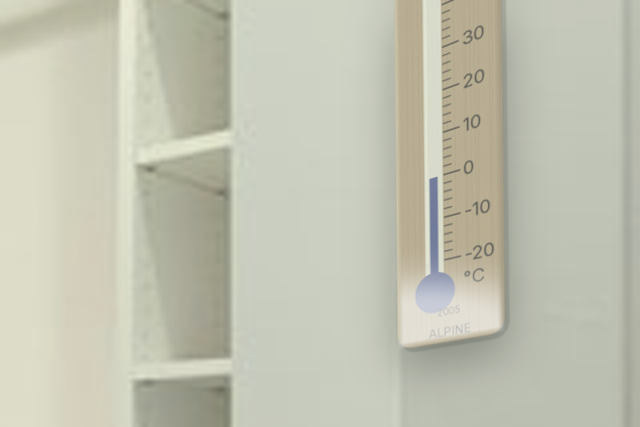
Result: 0 °C
